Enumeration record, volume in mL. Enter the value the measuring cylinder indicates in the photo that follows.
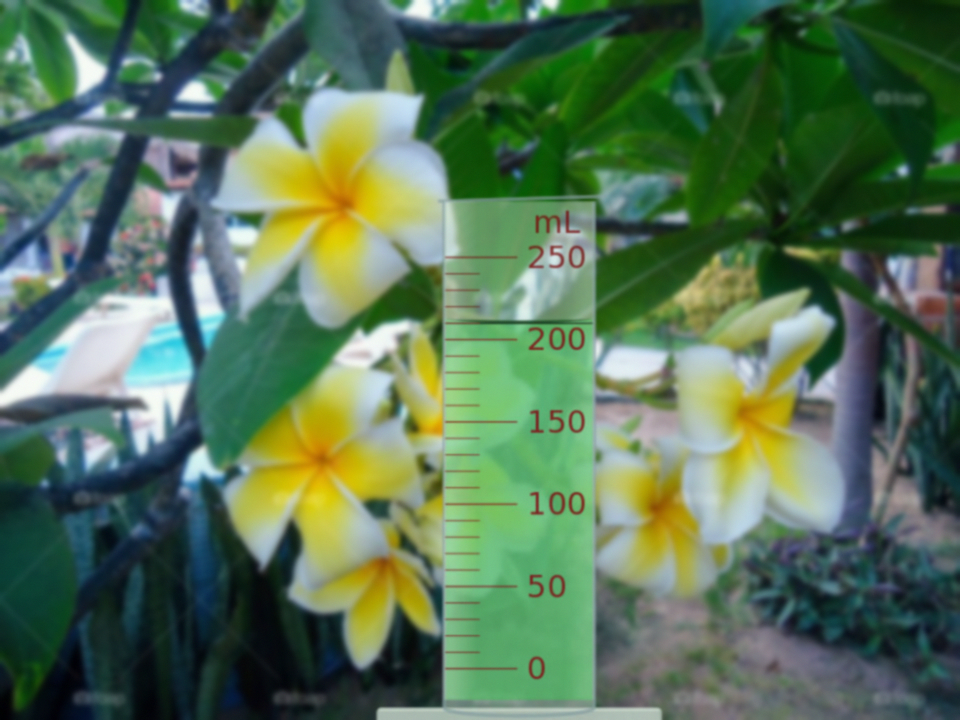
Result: 210 mL
